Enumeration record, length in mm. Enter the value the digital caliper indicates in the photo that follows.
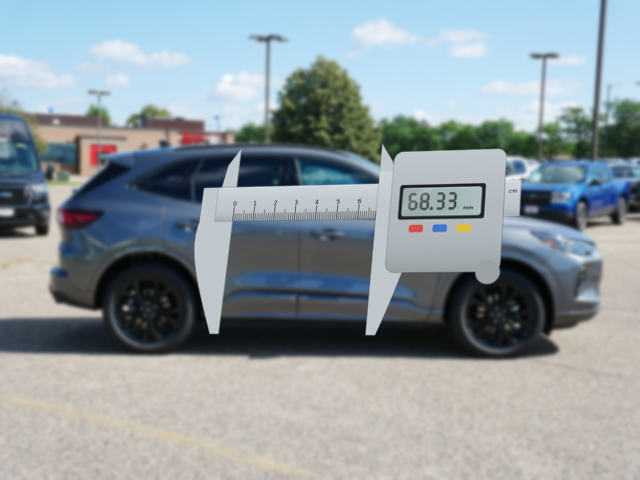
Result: 68.33 mm
